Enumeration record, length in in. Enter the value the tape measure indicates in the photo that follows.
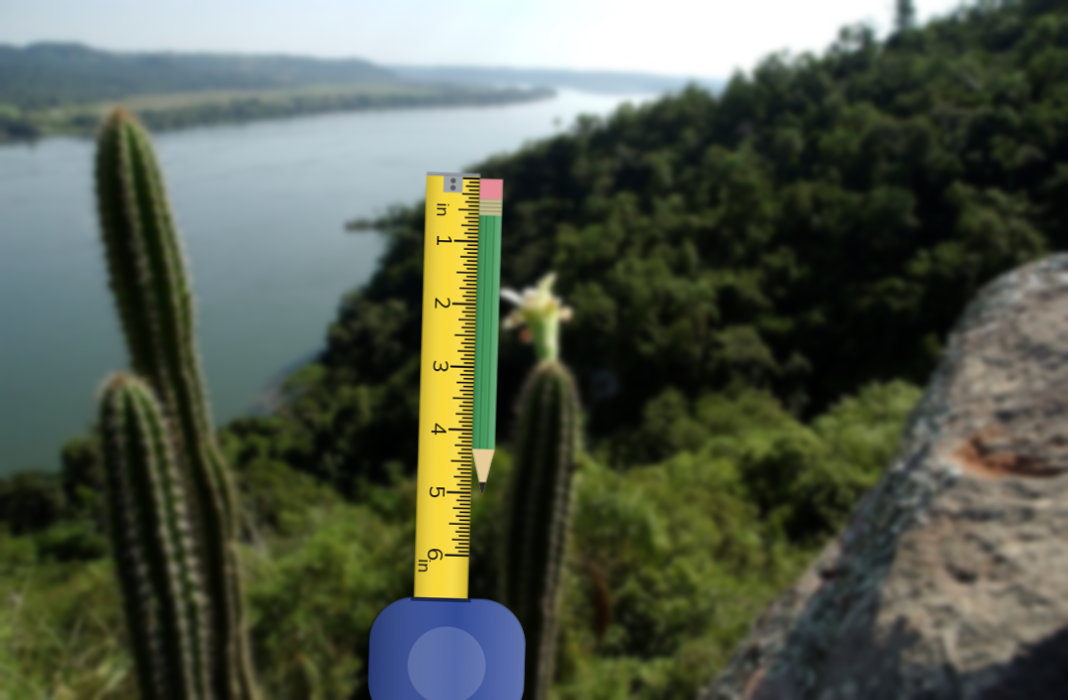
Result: 5 in
